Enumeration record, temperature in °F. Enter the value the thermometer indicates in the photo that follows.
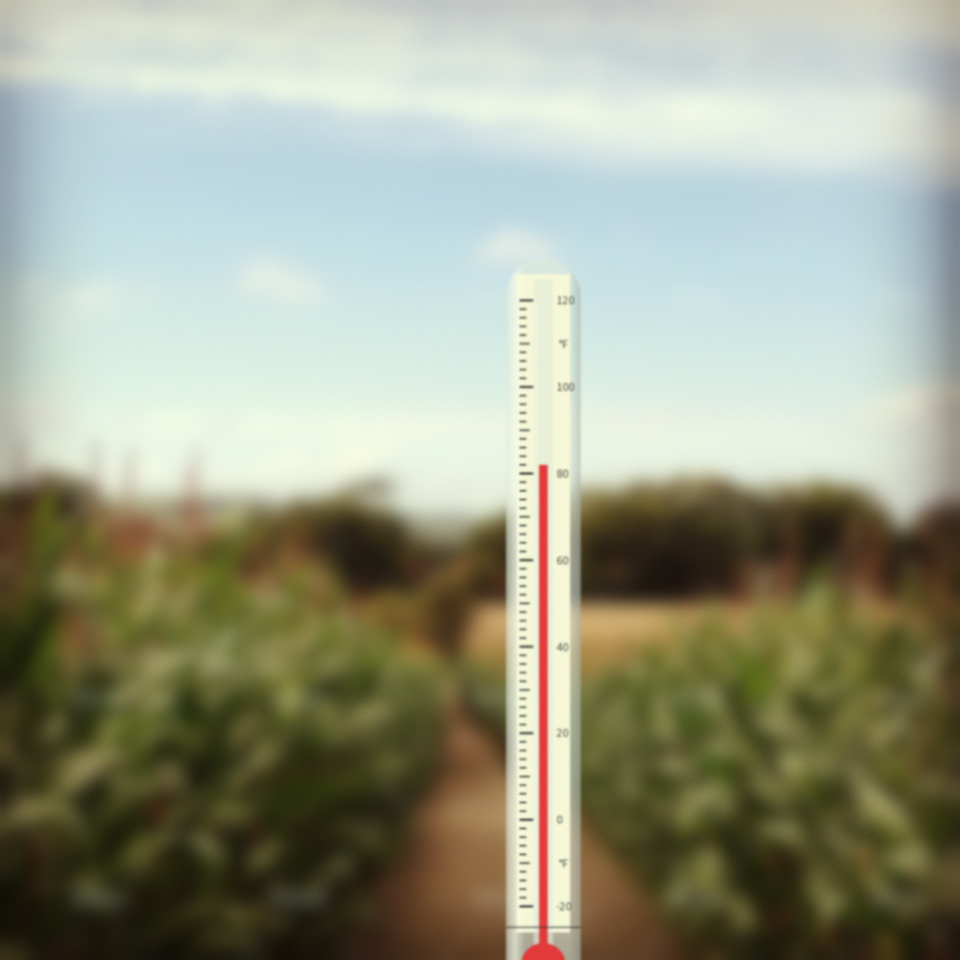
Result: 82 °F
